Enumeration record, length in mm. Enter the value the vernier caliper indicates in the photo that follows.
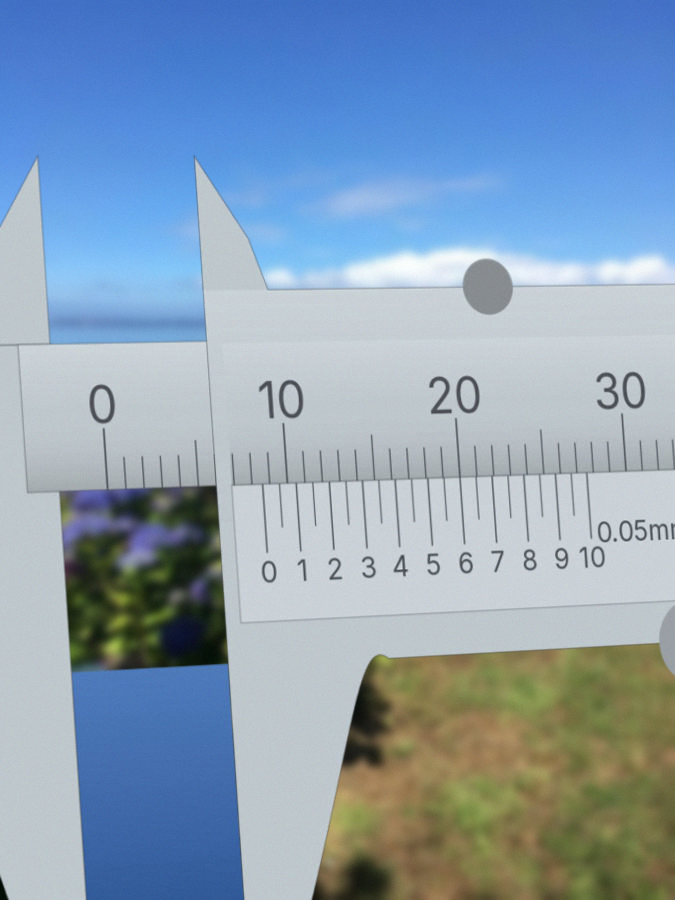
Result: 8.6 mm
